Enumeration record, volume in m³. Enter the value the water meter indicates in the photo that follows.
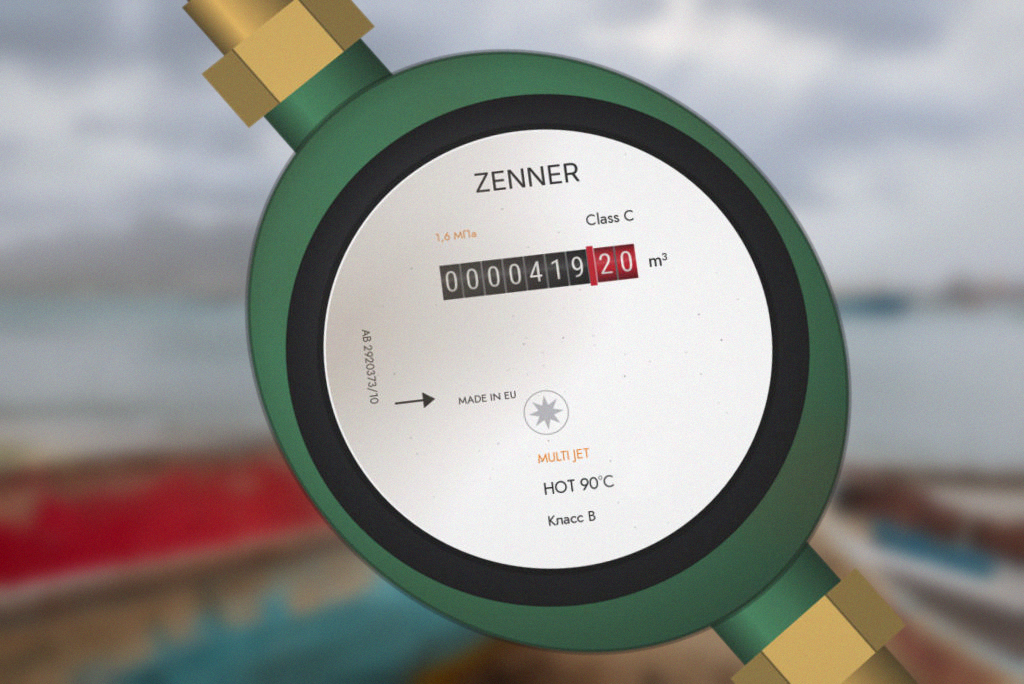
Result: 419.20 m³
